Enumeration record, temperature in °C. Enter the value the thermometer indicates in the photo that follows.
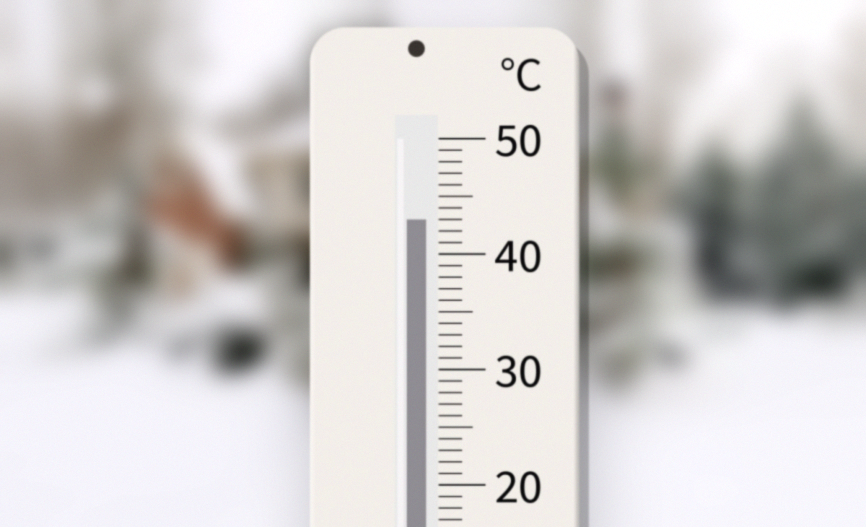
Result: 43 °C
